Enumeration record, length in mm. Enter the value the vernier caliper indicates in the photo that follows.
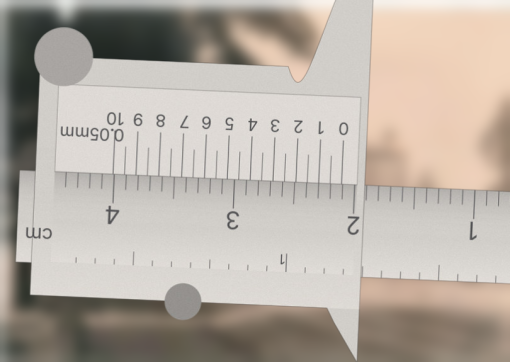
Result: 21.1 mm
